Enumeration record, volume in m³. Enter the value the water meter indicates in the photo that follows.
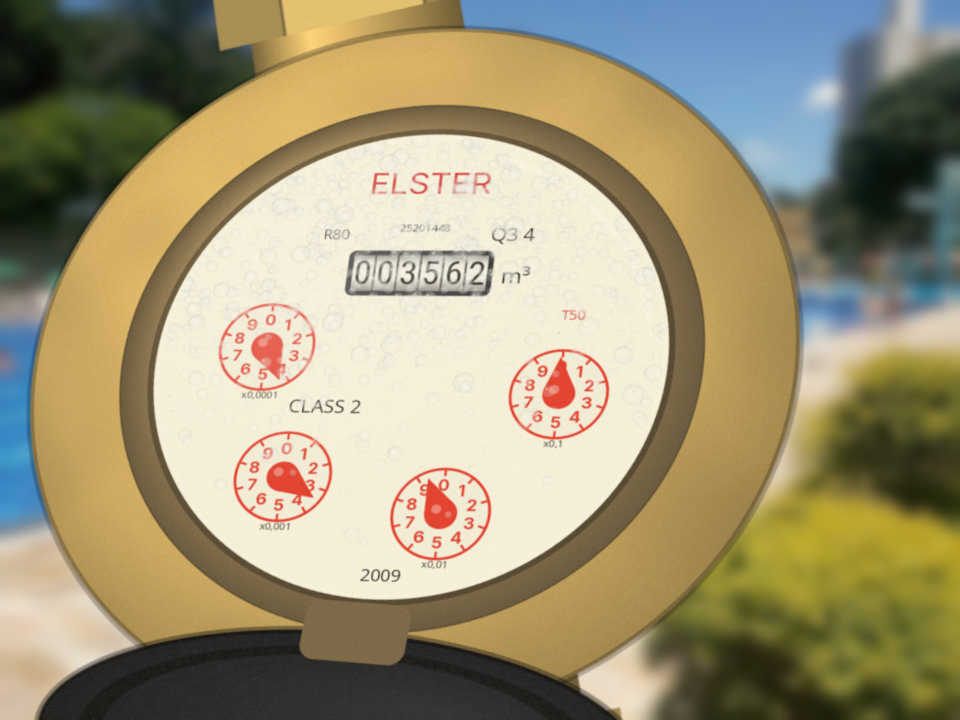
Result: 3561.9934 m³
